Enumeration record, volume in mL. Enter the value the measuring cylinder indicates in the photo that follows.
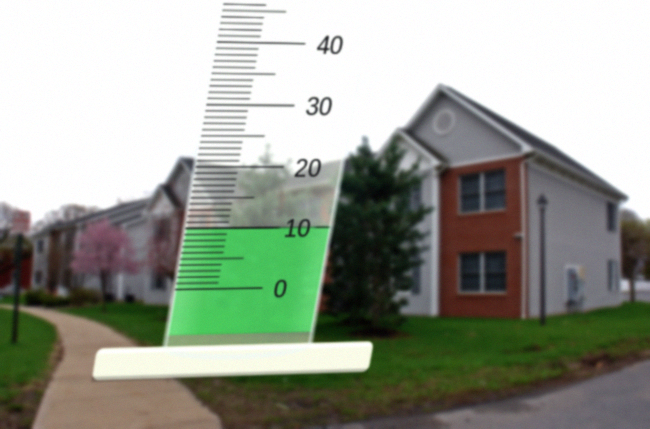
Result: 10 mL
